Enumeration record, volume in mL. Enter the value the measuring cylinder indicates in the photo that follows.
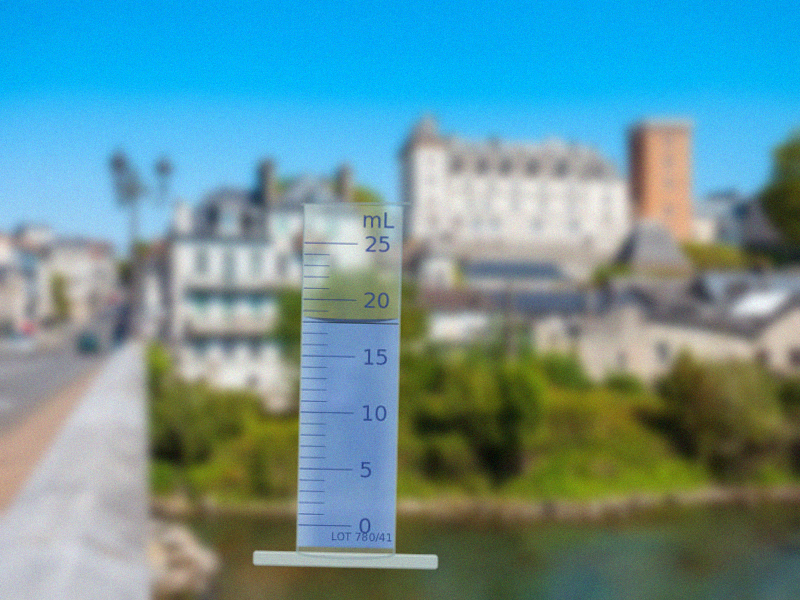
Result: 18 mL
